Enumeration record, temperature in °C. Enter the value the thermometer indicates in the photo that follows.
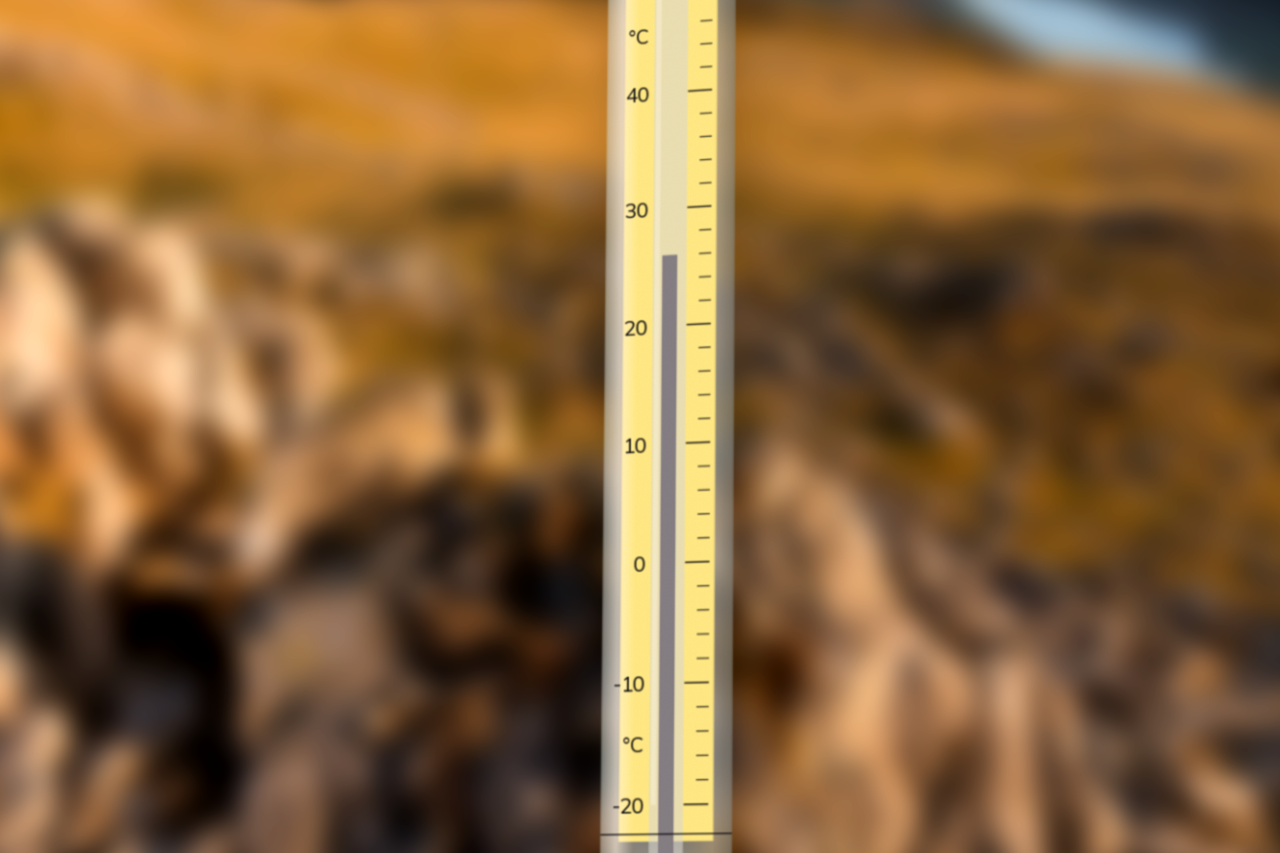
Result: 26 °C
